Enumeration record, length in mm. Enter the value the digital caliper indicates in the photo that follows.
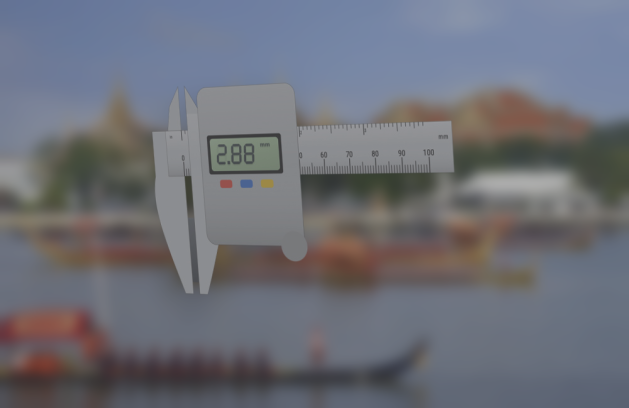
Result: 2.88 mm
